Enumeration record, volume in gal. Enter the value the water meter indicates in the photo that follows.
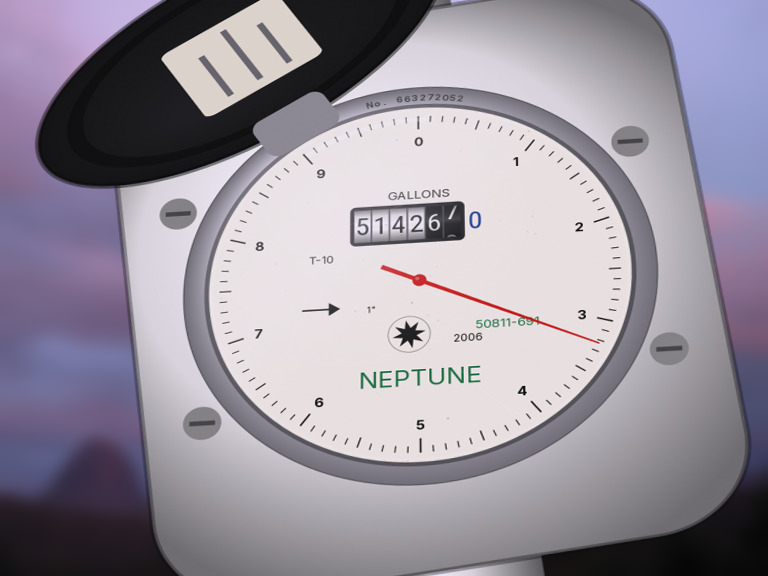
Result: 5142673.2 gal
